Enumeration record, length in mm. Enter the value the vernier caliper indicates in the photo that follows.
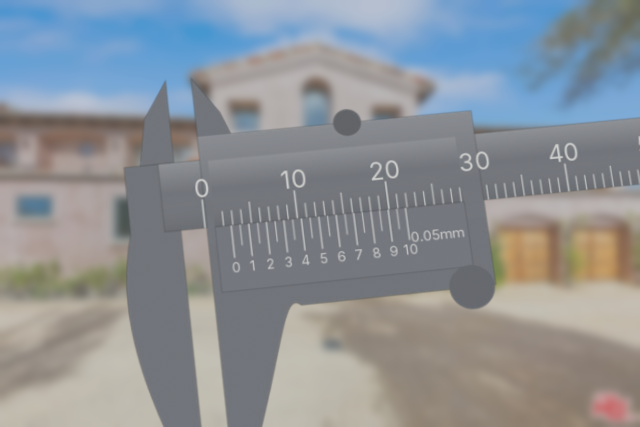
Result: 2.8 mm
